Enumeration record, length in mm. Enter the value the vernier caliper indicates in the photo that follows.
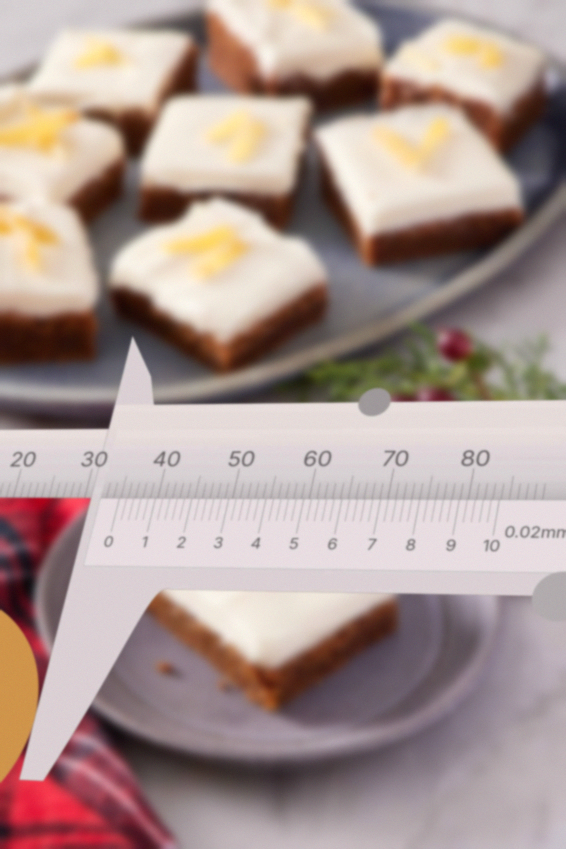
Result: 34.8 mm
